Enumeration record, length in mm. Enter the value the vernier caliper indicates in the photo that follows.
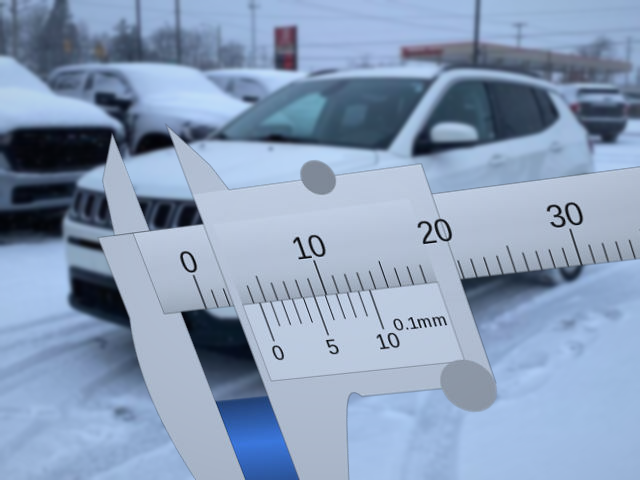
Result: 4.5 mm
